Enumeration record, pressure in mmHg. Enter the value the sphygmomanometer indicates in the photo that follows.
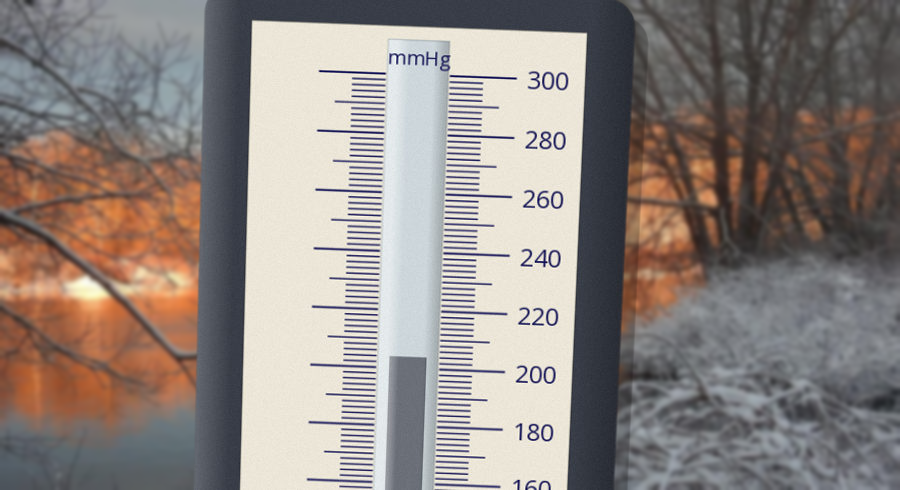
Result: 204 mmHg
